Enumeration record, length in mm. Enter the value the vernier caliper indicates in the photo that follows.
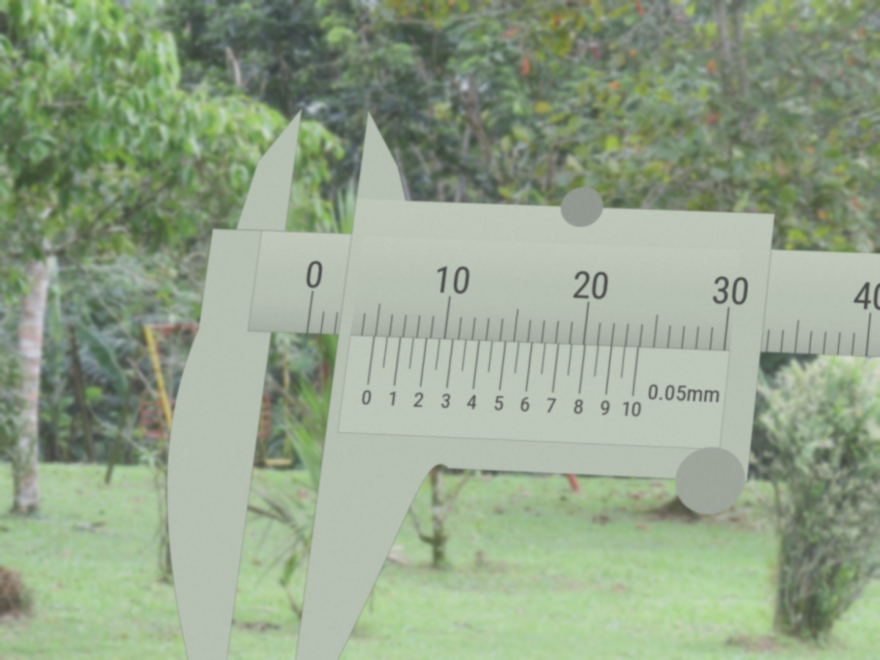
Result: 4.9 mm
